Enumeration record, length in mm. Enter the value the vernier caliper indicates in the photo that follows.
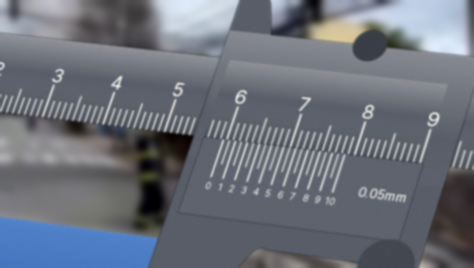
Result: 59.5 mm
